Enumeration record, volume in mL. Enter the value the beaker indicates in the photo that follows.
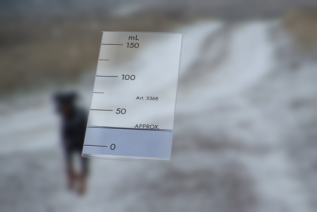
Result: 25 mL
